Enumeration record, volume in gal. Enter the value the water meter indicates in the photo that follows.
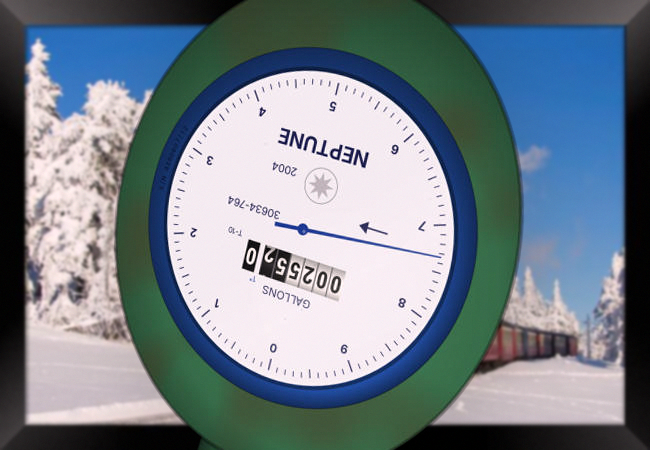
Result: 25517.3 gal
